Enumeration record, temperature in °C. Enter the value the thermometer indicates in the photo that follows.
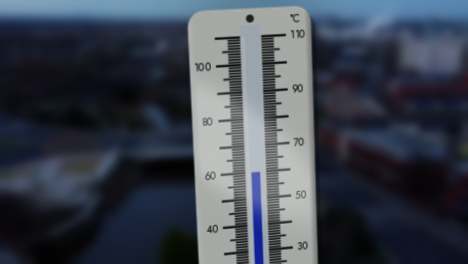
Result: 60 °C
